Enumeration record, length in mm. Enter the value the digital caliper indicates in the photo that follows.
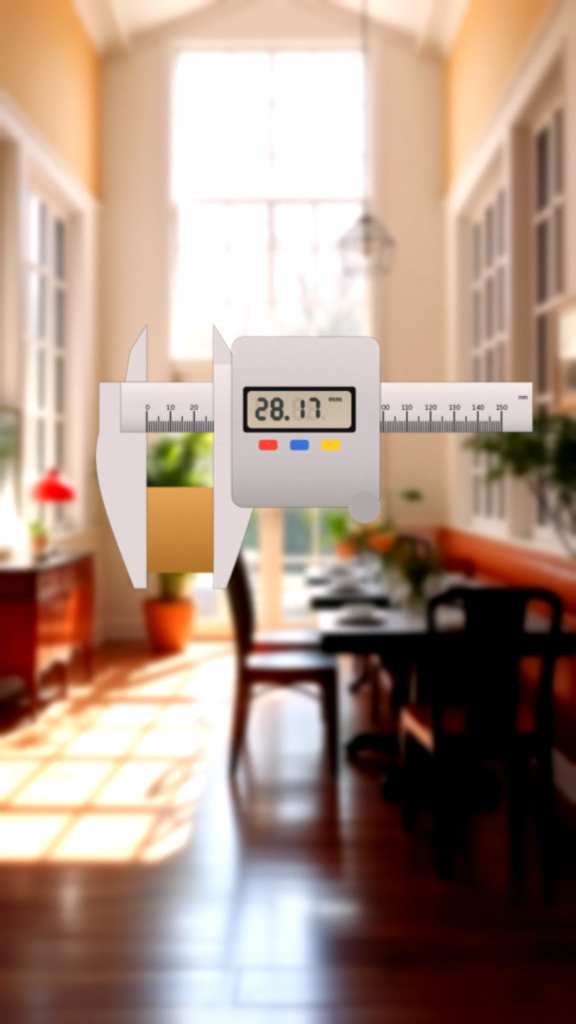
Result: 28.17 mm
